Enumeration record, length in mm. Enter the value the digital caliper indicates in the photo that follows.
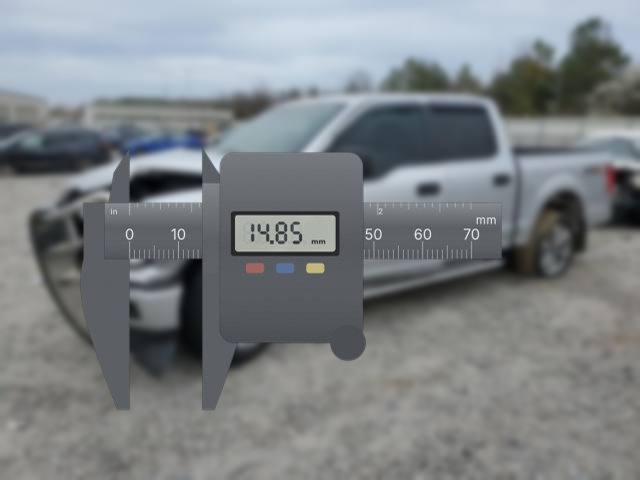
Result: 14.85 mm
